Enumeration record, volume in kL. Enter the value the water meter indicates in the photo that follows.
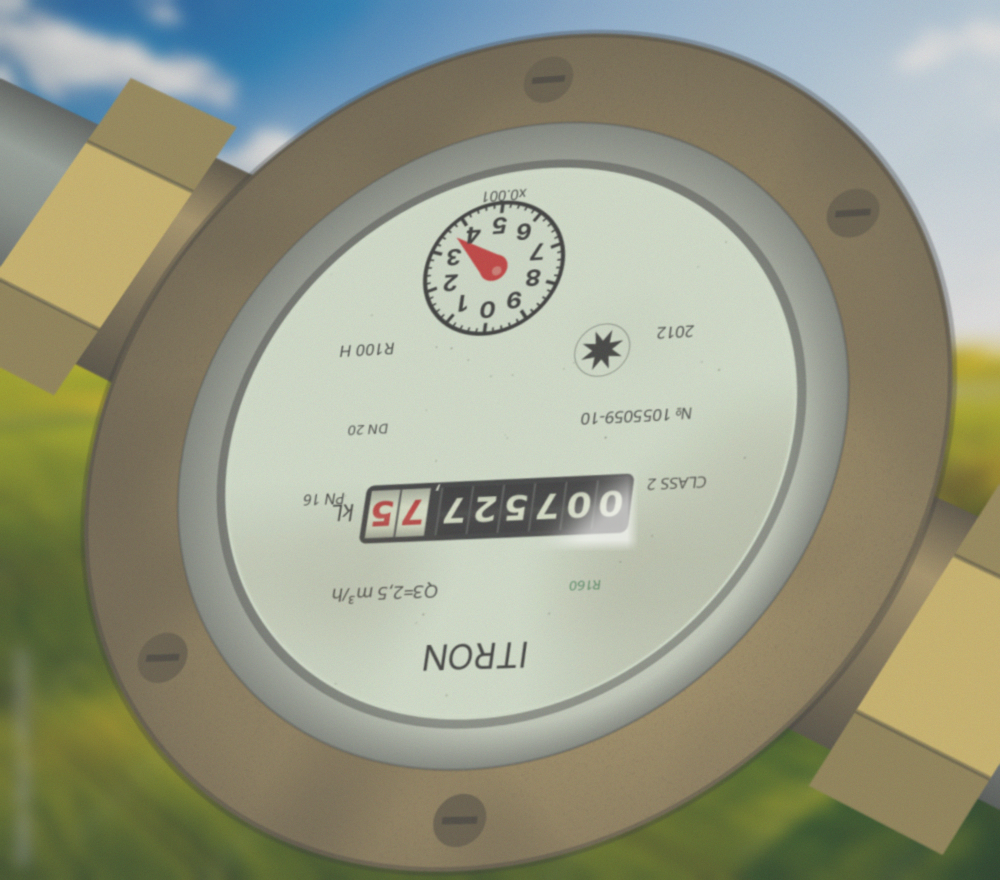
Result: 7527.753 kL
